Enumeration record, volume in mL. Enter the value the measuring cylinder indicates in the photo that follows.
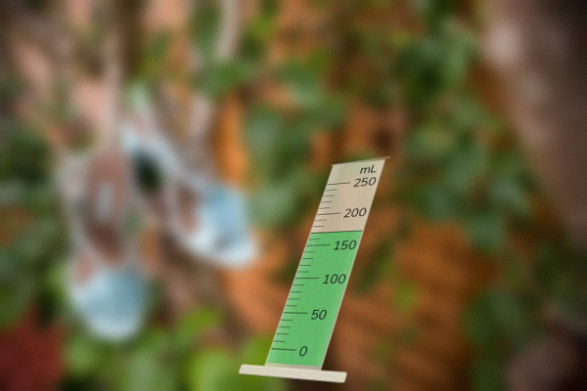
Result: 170 mL
